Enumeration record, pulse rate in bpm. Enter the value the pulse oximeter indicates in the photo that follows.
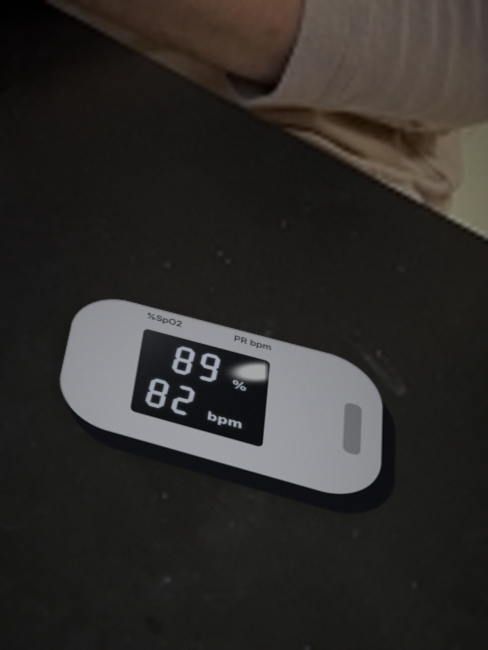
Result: 82 bpm
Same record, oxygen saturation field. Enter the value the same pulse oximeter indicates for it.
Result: 89 %
